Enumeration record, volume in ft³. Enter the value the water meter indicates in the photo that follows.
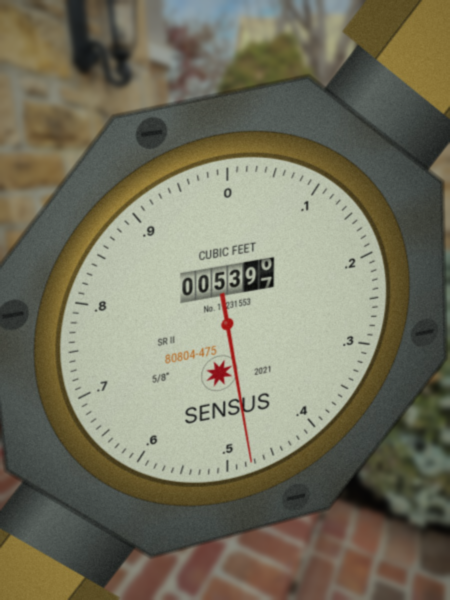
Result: 5396.47 ft³
